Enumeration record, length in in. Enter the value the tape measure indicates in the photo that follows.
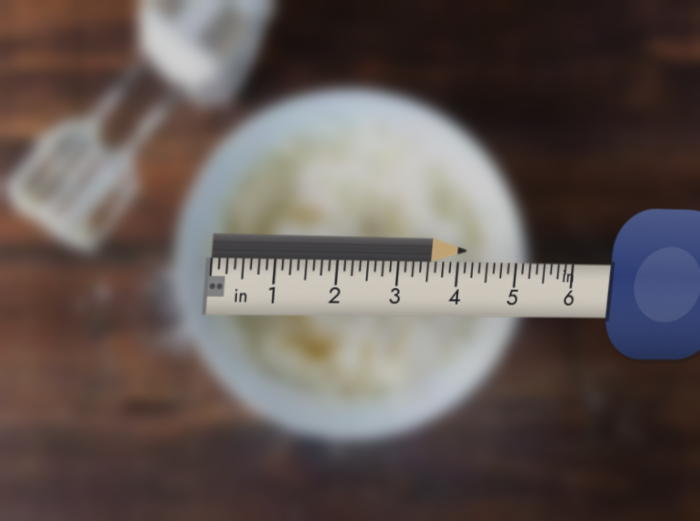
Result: 4.125 in
